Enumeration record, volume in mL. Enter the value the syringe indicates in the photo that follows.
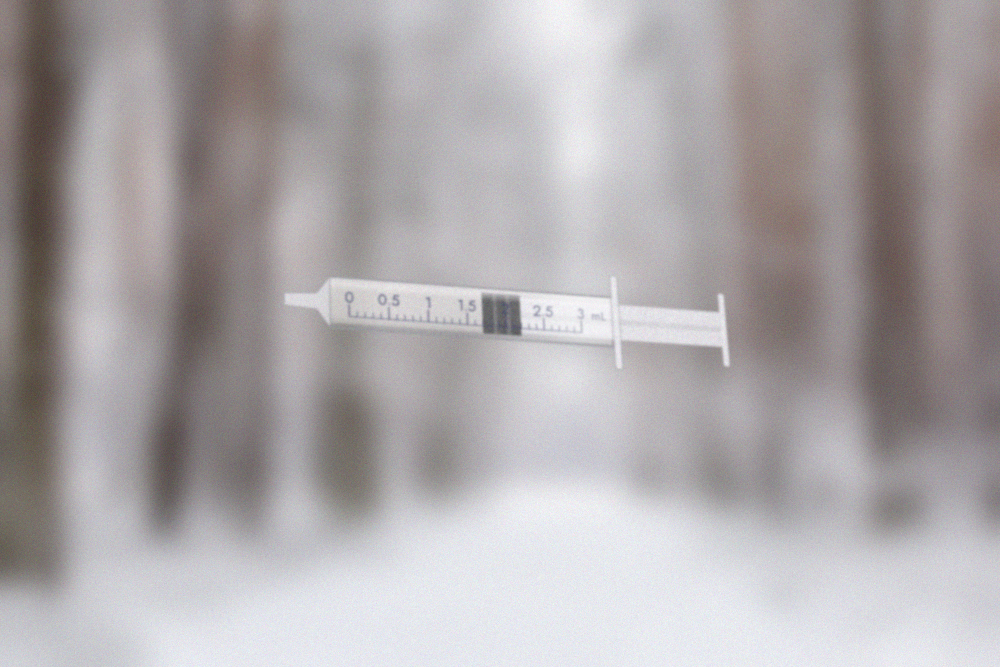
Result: 1.7 mL
